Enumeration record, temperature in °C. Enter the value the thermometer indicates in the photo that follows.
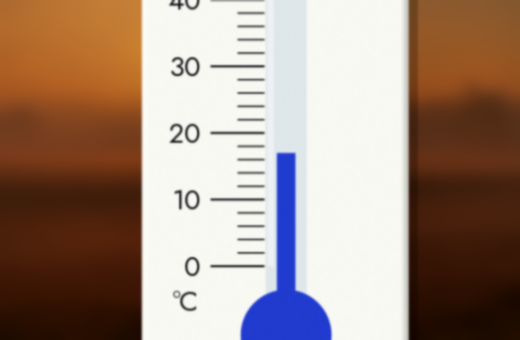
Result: 17 °C
